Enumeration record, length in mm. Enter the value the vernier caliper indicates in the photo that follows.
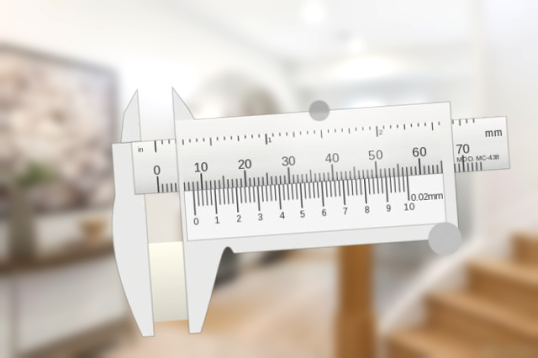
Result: 8.0 mm
